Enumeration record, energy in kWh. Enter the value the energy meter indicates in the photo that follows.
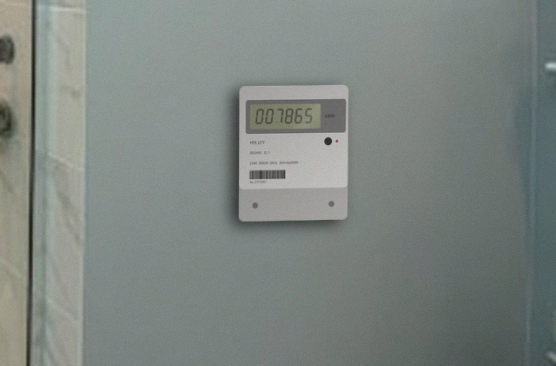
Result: 7865 kWh
